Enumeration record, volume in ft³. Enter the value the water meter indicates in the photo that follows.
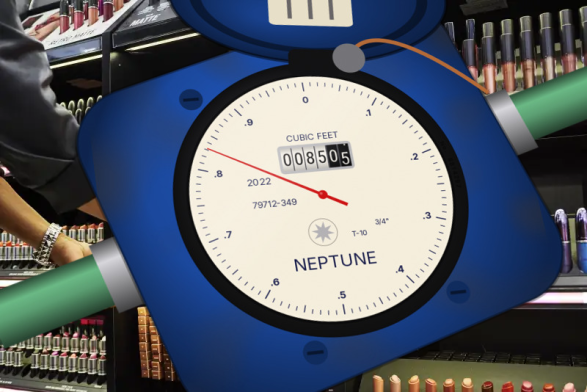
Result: 8504.83 ft³
